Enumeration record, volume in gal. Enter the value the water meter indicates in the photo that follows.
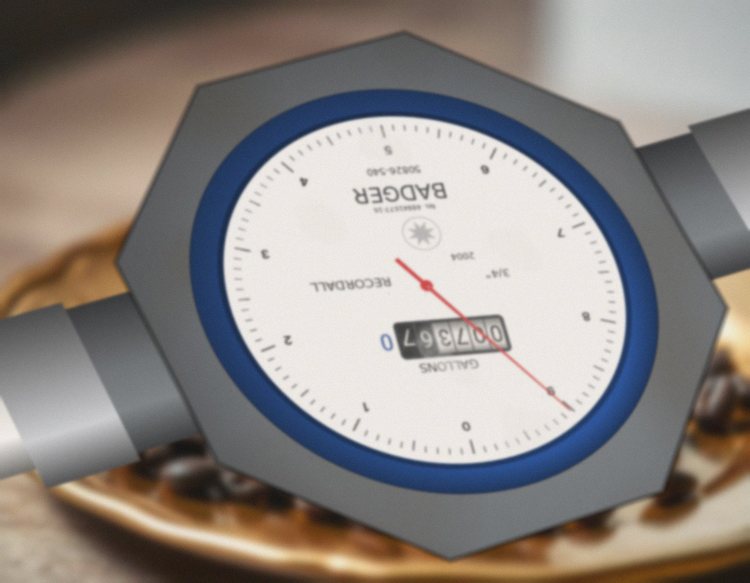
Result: 73669.0 gal
